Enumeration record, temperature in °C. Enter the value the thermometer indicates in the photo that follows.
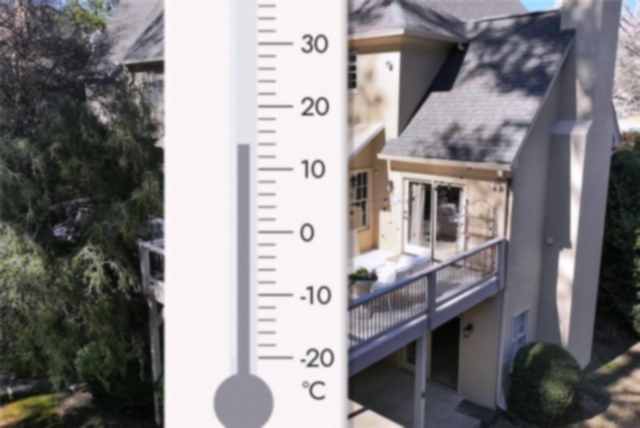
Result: 14 °C
